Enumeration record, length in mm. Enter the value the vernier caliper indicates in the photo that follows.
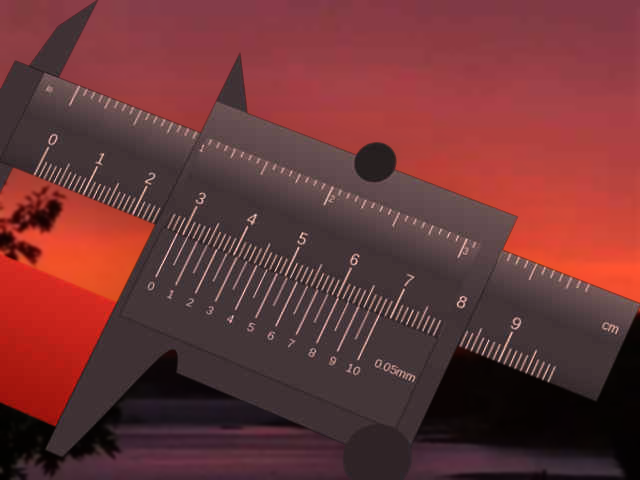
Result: 29.0 mm
